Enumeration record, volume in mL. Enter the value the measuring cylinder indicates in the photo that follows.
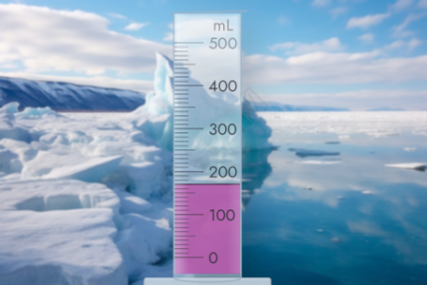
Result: 170 mL
